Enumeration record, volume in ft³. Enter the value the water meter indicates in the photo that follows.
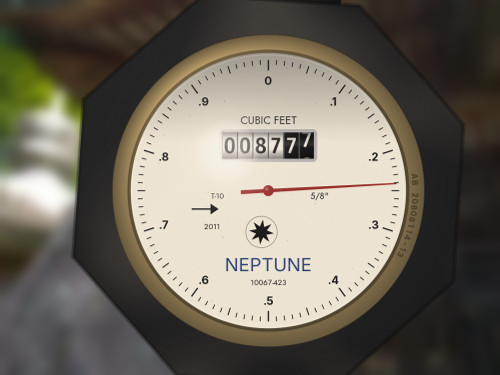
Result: 8777.24 ft³
